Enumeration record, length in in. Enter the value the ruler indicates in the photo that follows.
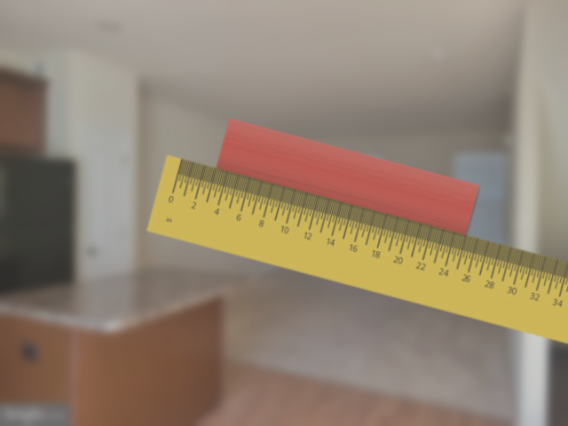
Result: 22 in
